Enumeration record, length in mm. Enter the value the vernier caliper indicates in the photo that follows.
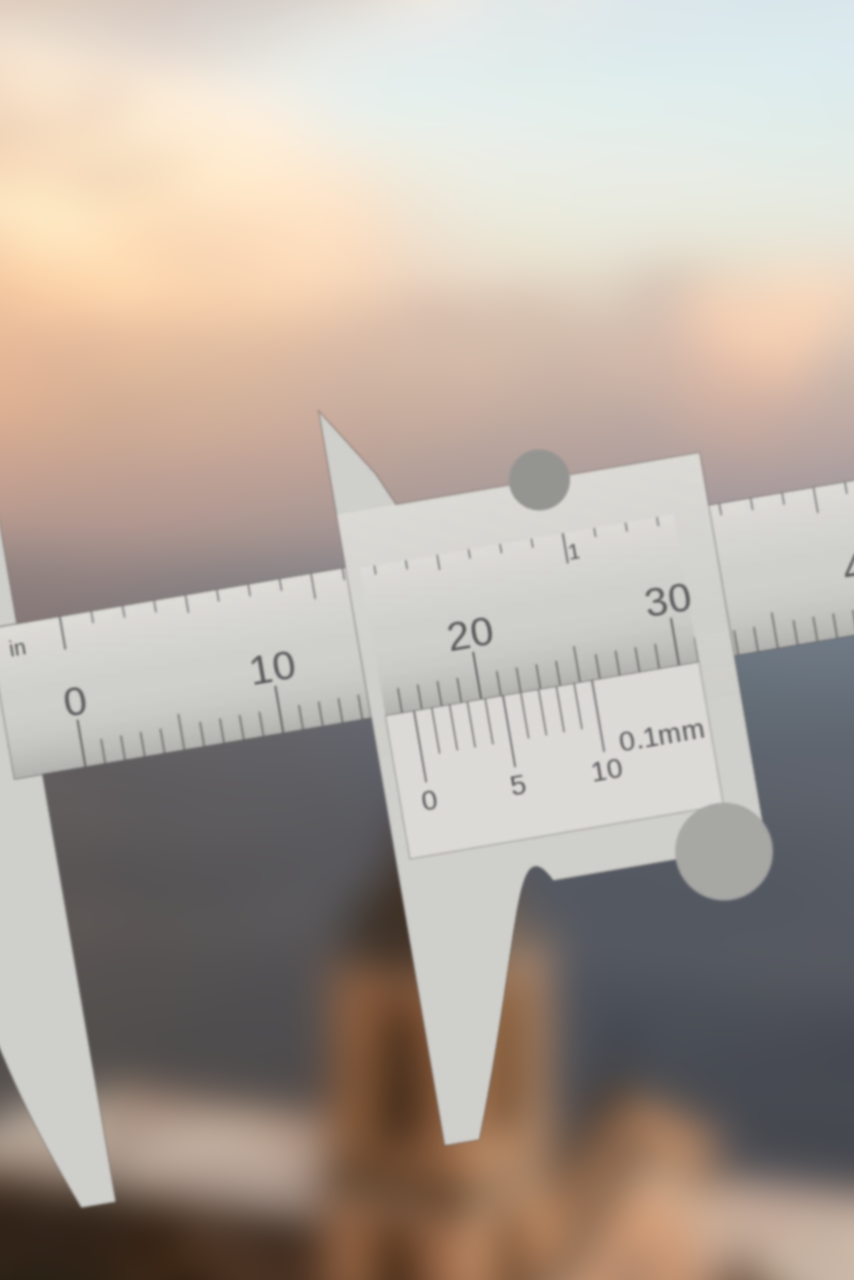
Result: 16.6 mm
